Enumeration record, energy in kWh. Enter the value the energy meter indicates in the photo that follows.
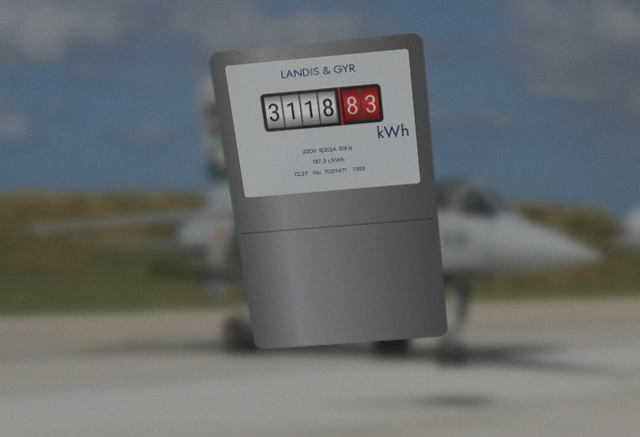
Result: 3118.83 kWh
